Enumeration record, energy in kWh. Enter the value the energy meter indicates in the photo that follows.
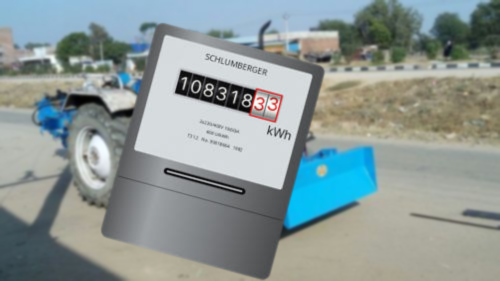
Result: 108318.33 kWh
